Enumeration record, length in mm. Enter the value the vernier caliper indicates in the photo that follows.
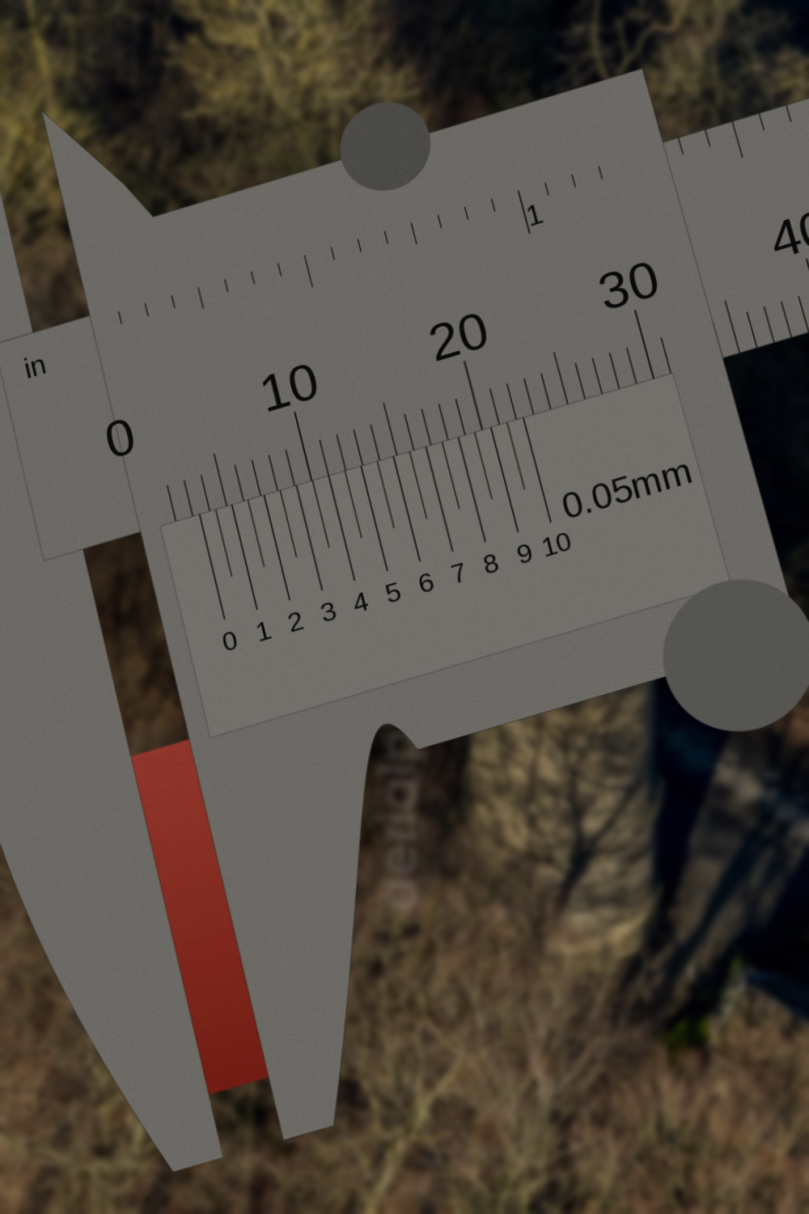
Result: 3.4 mm
